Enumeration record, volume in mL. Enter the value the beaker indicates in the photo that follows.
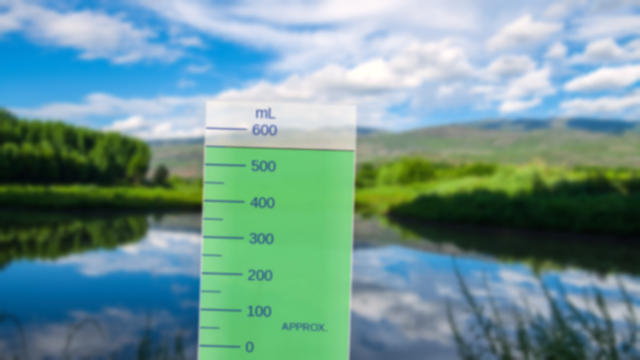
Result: 550 mL
